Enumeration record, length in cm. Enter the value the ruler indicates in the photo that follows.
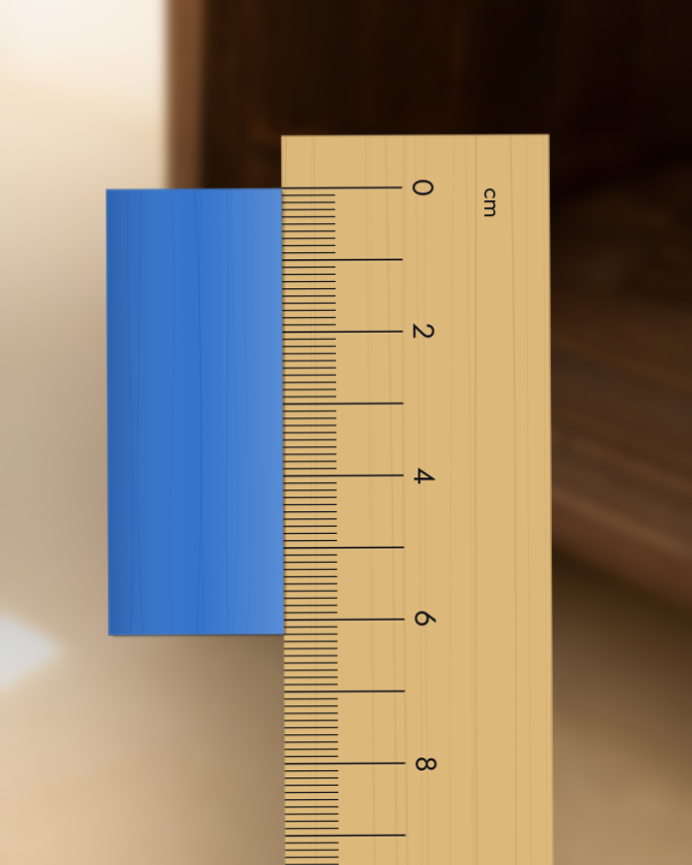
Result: 6.2 cm
